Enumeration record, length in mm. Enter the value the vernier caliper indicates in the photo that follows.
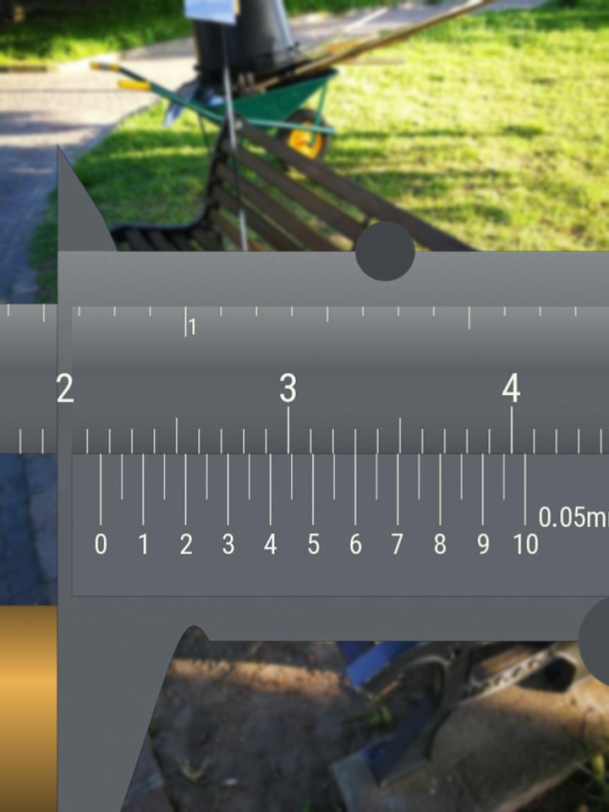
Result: 21.60 mm
